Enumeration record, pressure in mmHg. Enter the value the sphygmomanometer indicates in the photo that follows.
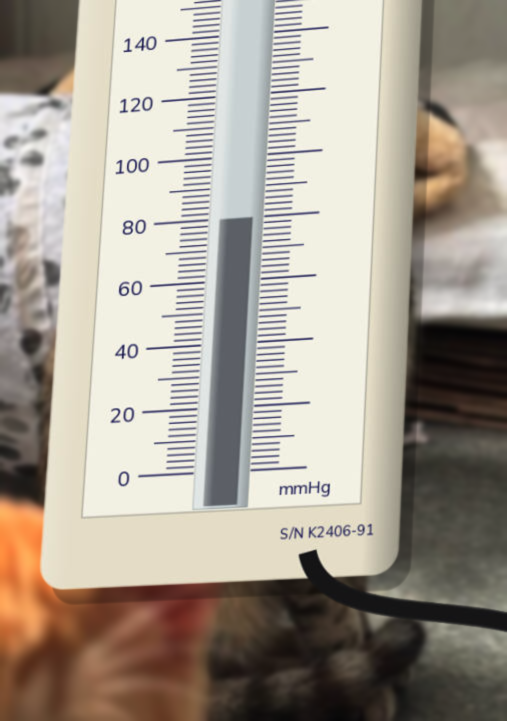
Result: 80 mmHg
